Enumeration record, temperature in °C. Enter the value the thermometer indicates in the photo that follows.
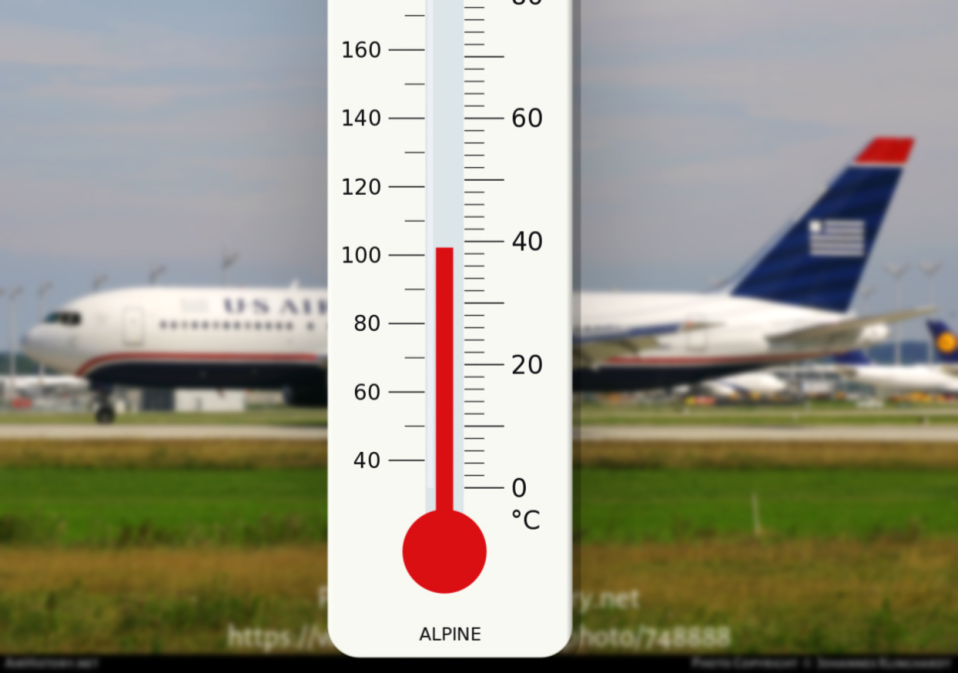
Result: 39 °C
